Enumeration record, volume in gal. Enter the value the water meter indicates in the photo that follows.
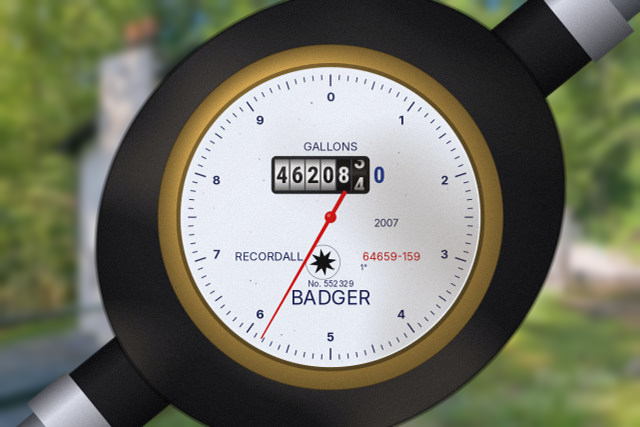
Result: 4620835.8 gal
